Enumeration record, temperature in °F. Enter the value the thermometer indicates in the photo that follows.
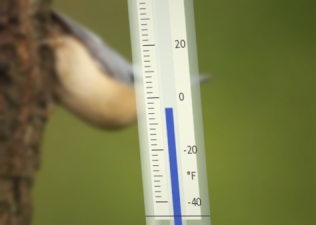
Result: -4 °F
